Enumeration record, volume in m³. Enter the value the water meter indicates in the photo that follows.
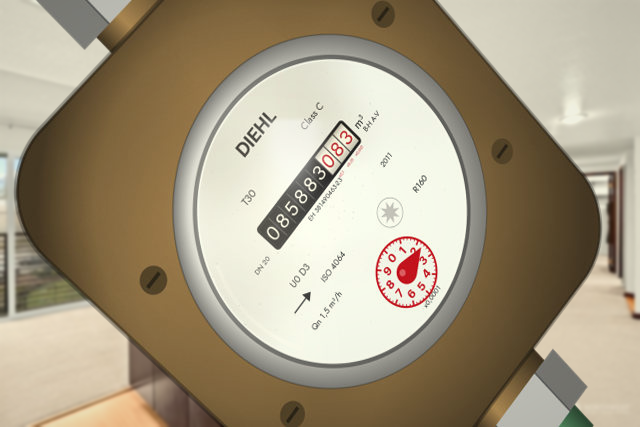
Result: 85883.0832 m³
